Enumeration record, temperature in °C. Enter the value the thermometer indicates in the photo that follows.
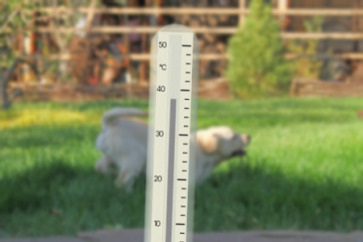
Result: 38 °C
